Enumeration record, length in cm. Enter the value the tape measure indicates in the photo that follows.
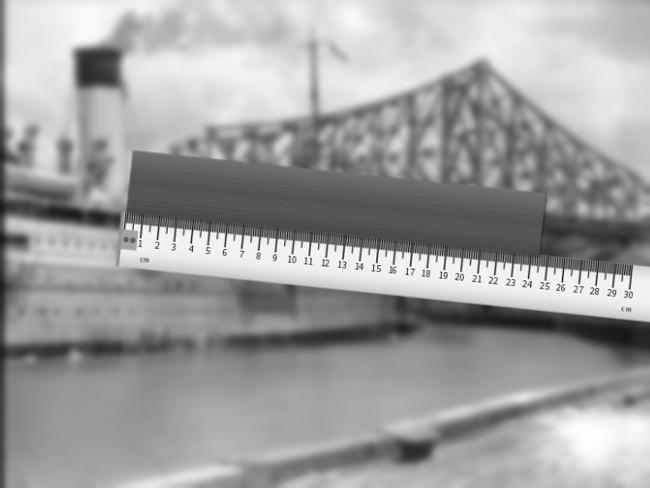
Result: 24.5 cm
